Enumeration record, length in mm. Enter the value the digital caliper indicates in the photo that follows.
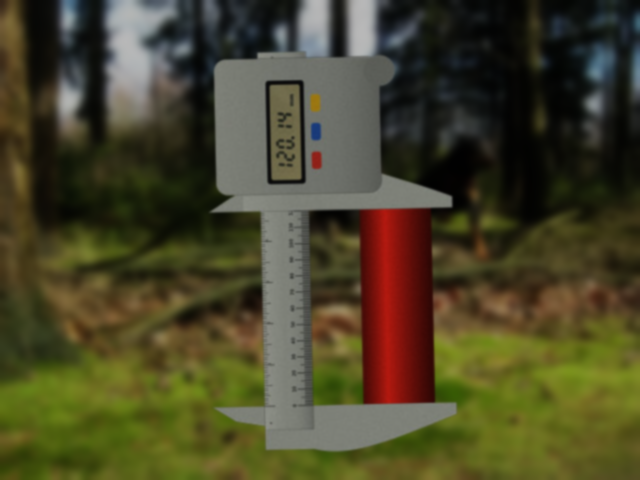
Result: 120.14 mm
